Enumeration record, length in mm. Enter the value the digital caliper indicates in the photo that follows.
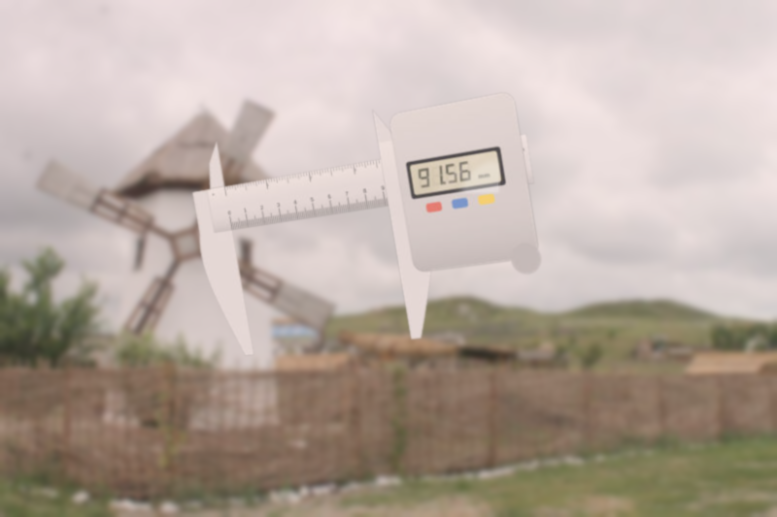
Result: 91.56 mm
